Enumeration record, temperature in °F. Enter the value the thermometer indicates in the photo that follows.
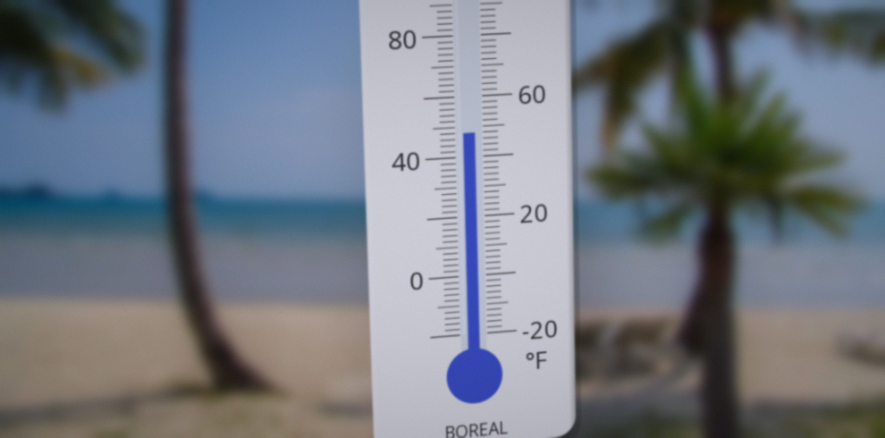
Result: 48 °F
